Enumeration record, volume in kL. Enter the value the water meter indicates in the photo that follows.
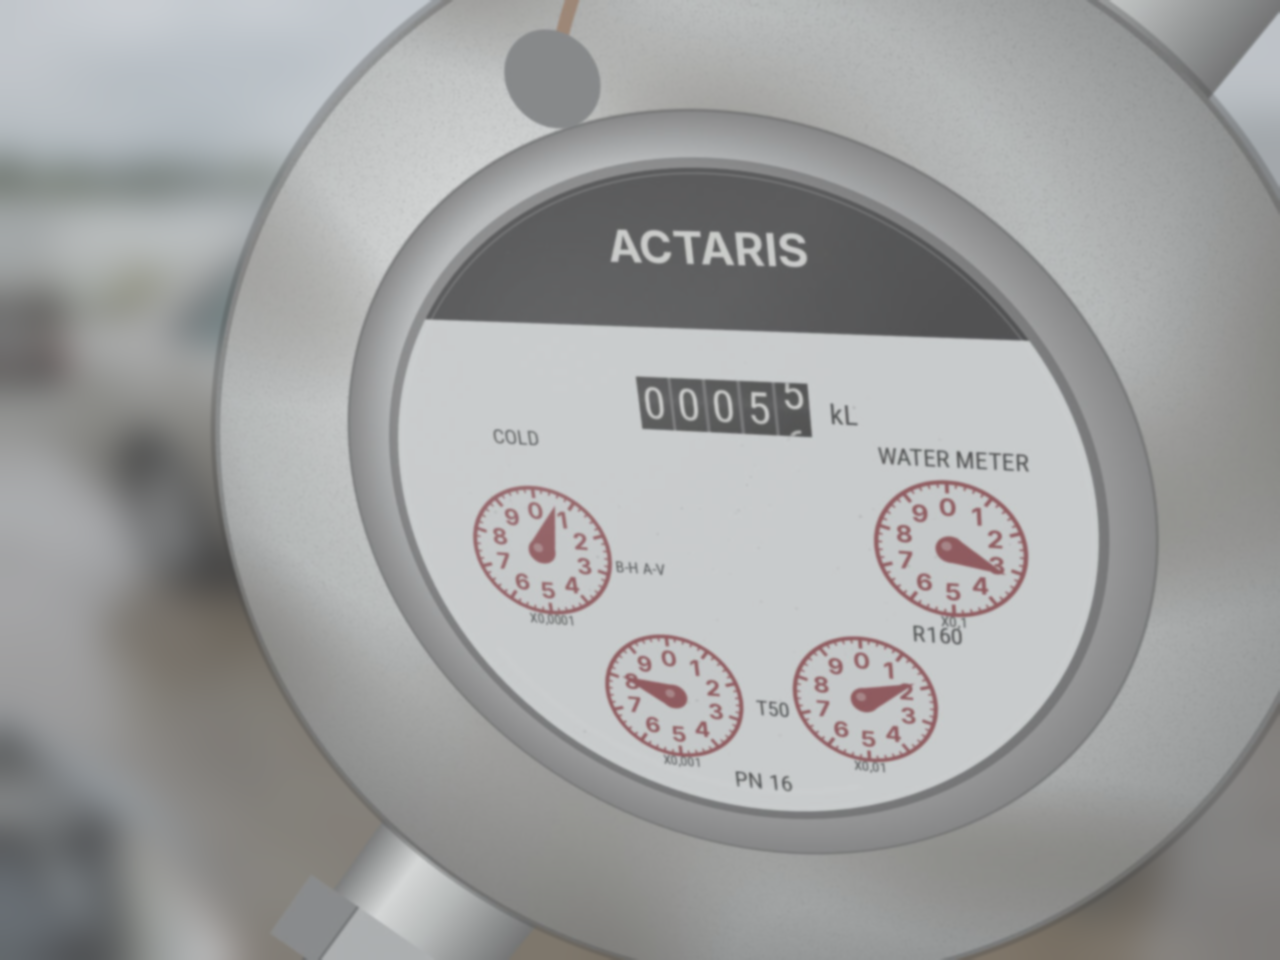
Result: 55.3180 kL
